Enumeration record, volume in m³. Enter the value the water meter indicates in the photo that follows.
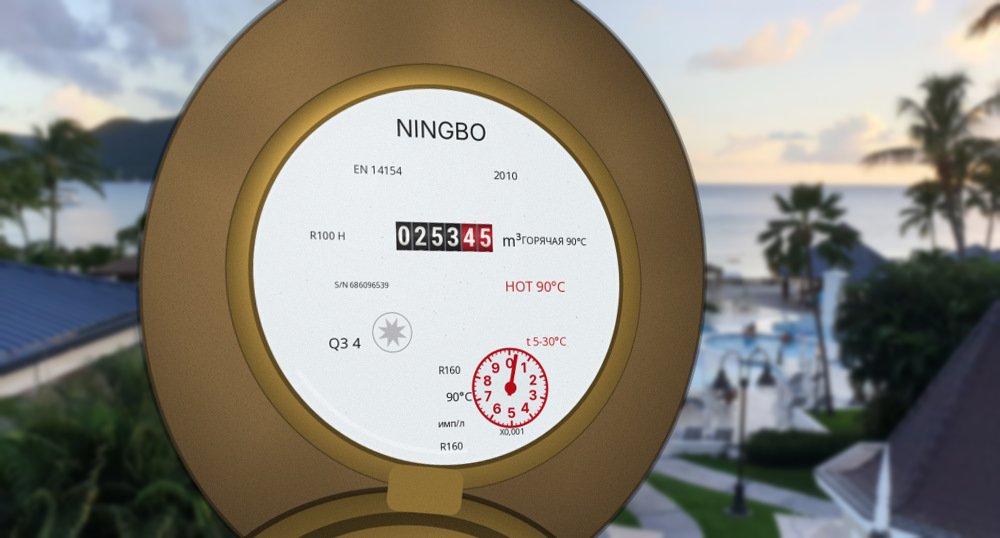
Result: 253.450 m³
